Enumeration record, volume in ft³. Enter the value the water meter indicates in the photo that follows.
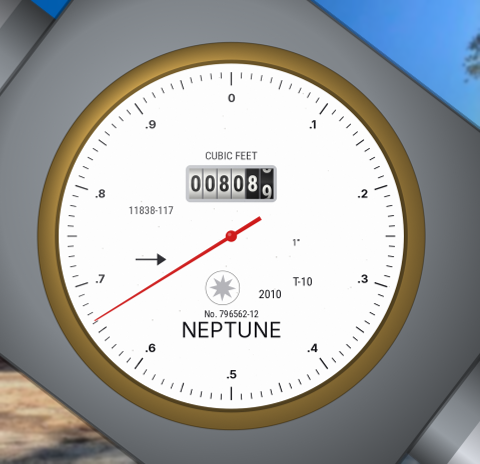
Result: 8088.66 ft³
